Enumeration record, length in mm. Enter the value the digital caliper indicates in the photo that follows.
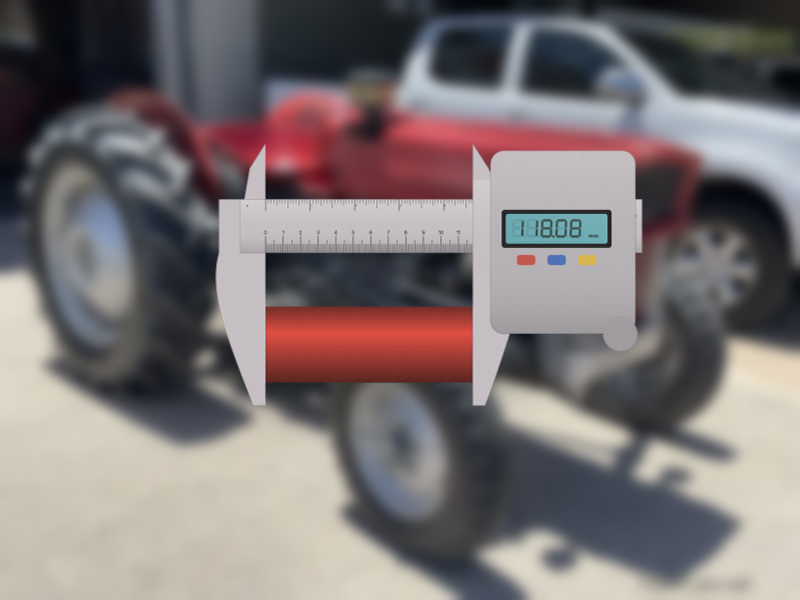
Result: 118.08 mm
